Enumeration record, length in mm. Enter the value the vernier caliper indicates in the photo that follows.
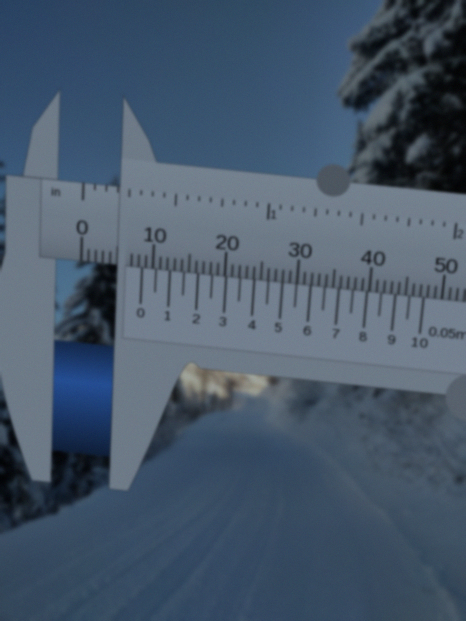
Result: 8.5 mm
